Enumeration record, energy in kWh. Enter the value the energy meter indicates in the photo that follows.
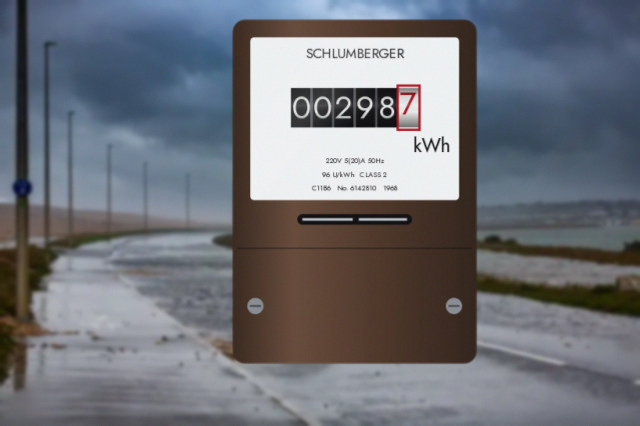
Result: 298.7 kWh
